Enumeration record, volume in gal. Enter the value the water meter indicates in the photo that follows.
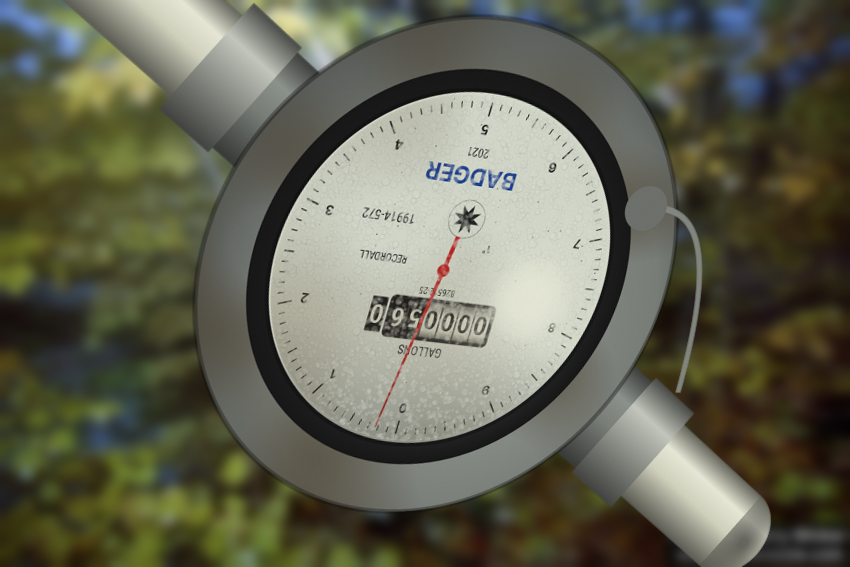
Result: 560.2 gal
